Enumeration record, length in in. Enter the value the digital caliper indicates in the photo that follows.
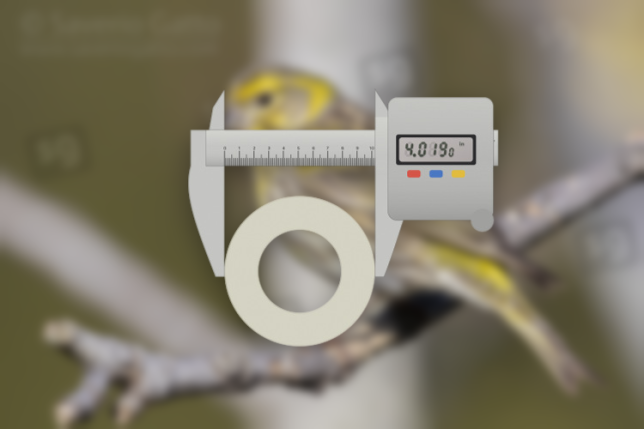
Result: 4.0190 in
